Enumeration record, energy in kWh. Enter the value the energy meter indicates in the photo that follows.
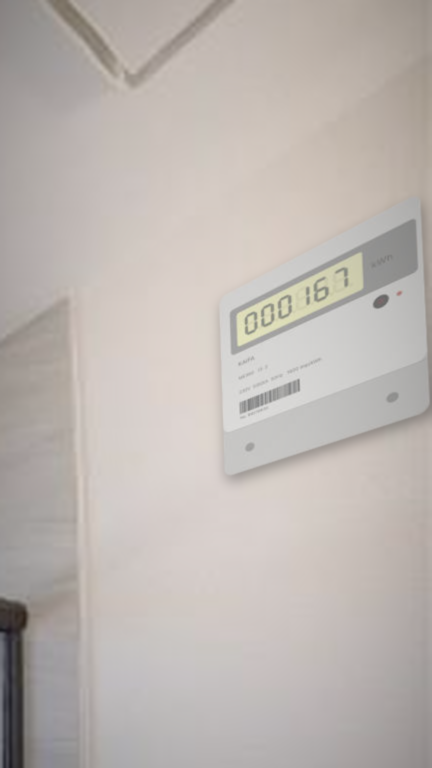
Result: 167 kWh
